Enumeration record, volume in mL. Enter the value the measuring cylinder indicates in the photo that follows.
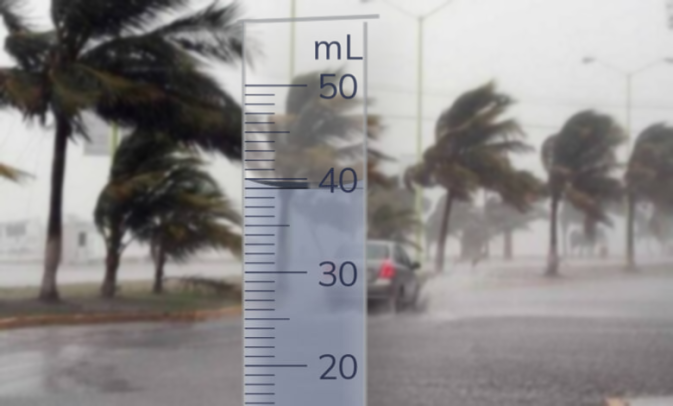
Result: 39 mL
